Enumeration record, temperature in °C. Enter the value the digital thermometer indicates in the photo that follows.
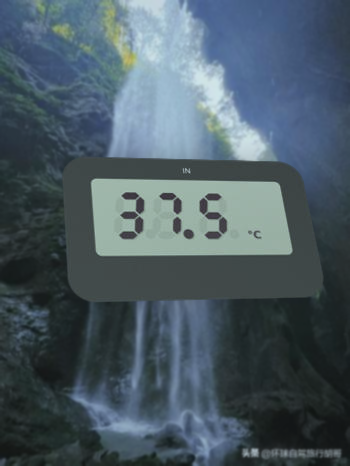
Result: 37.5 °C
